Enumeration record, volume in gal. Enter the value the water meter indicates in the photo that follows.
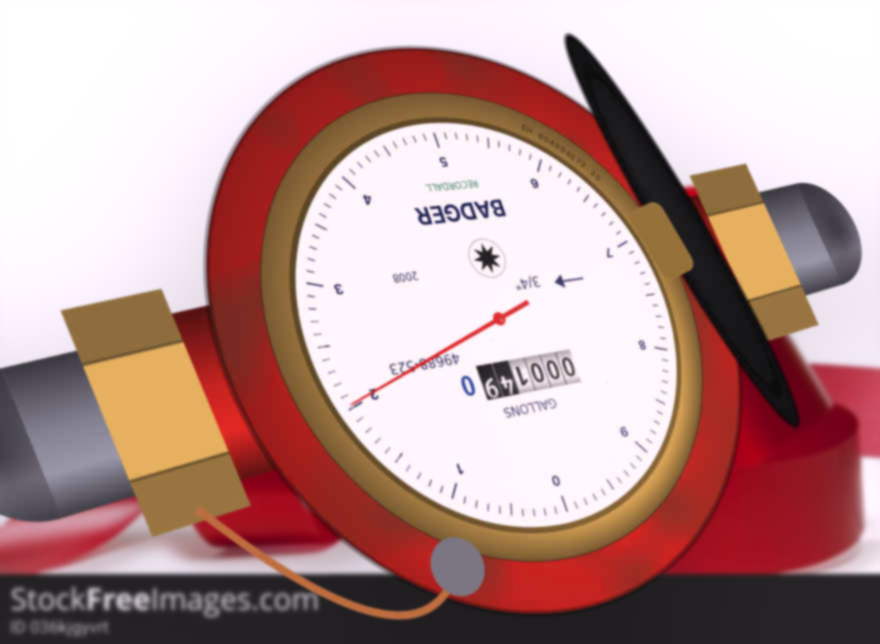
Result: 1492.0 gal
